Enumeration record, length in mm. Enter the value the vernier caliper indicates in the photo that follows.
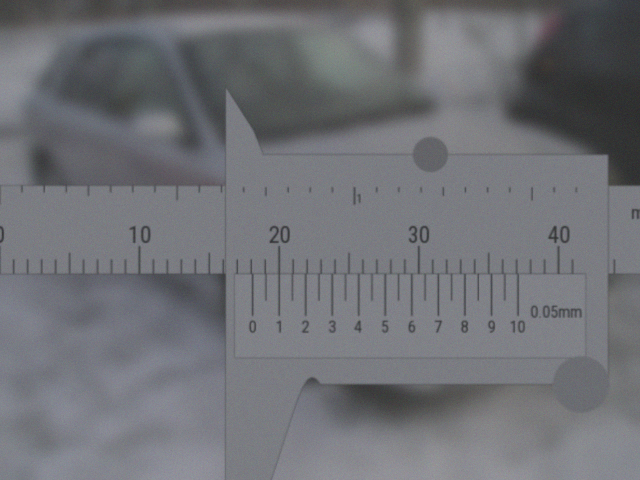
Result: 18.1 mm
